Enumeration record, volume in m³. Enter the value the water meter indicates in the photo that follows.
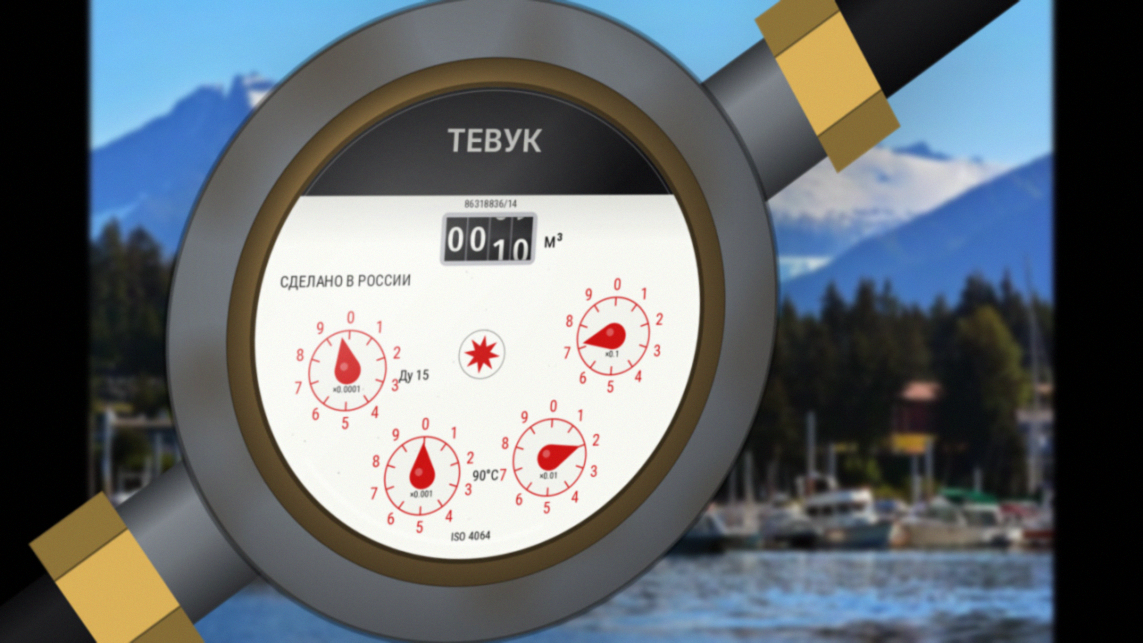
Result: 9.7199 m³
